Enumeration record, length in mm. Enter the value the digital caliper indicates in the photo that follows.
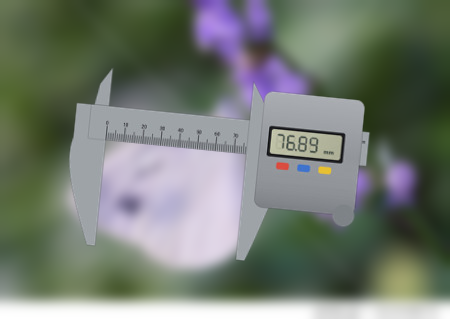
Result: 76.89 mm
